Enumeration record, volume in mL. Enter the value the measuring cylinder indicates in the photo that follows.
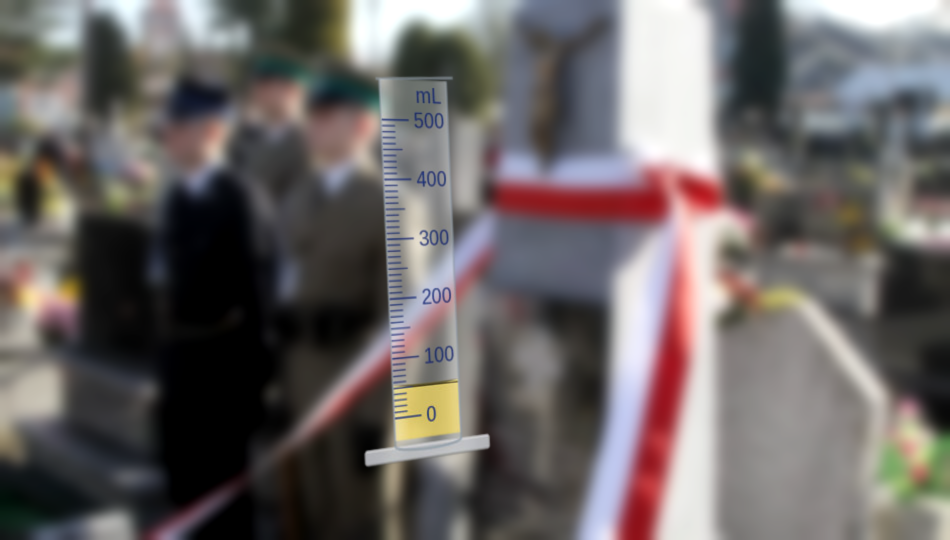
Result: 50 mL
